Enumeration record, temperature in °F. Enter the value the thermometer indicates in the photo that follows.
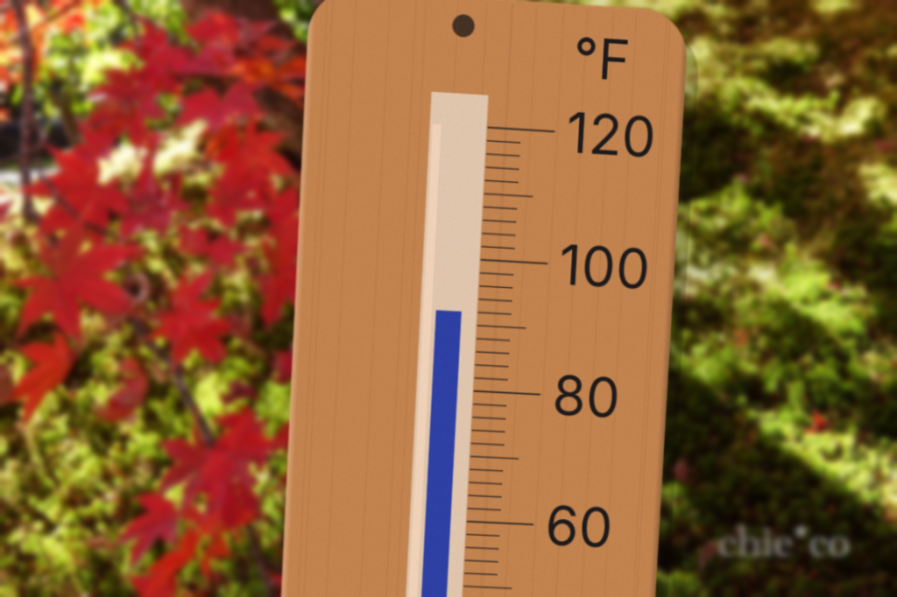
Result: 92 °F
